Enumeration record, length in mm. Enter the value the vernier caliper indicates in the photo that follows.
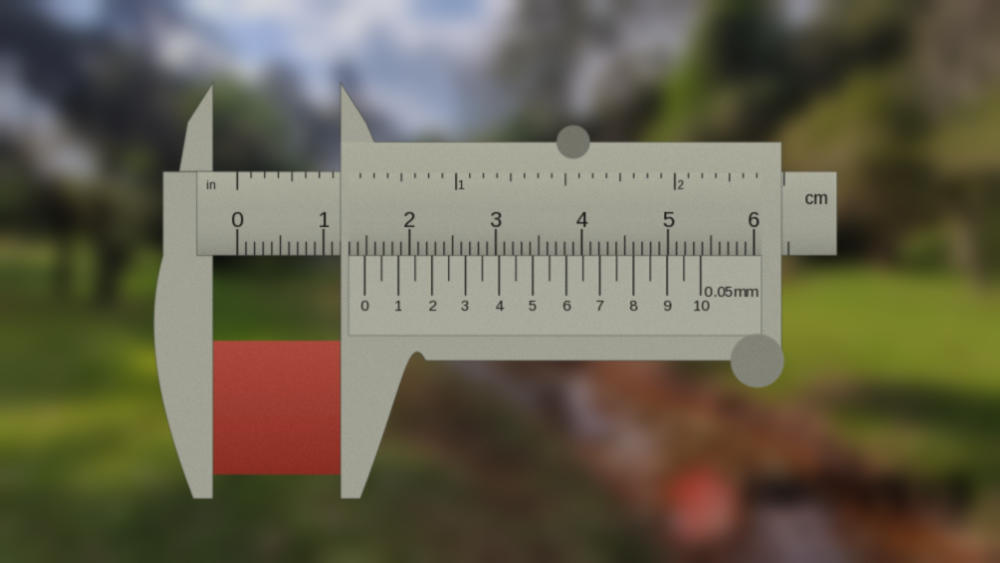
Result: 14.8 mm
